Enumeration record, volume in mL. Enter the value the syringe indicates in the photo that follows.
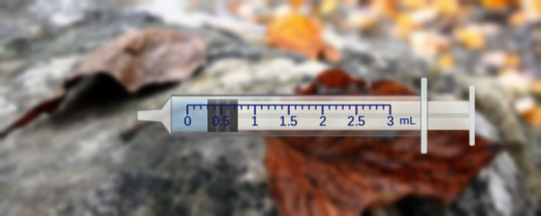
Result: 0.3 mL
